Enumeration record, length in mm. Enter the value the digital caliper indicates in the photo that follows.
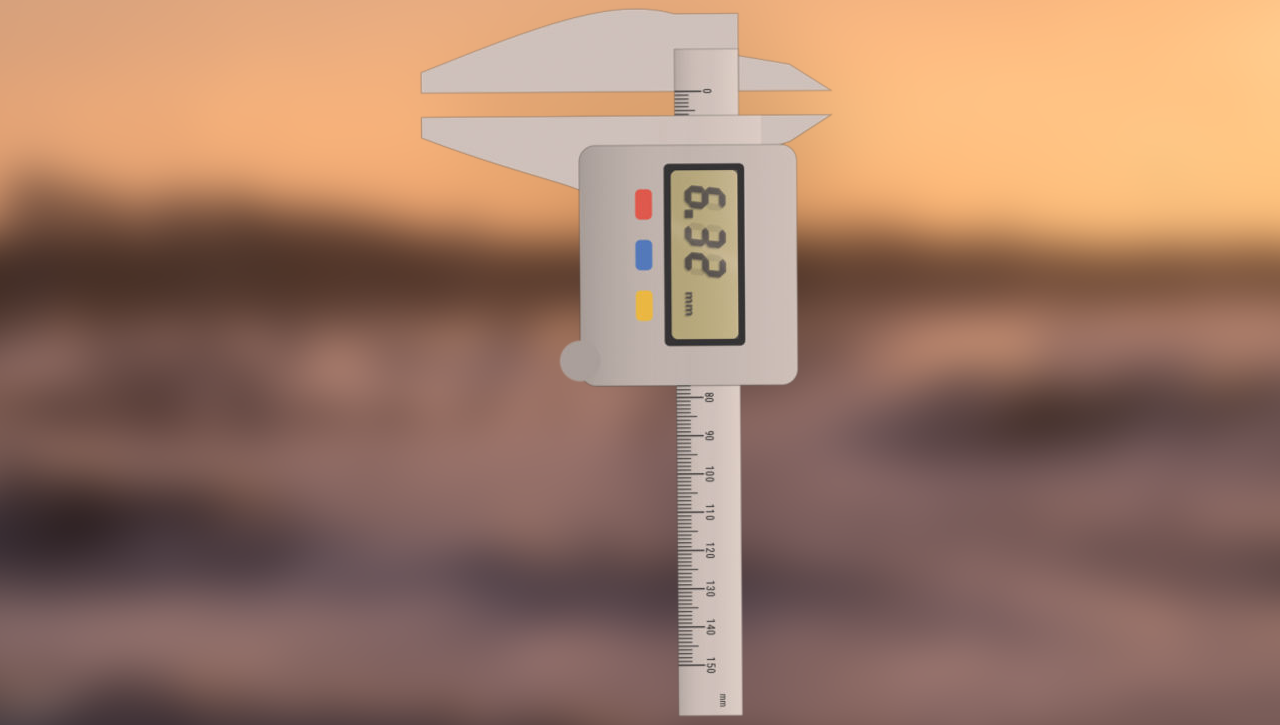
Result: 6.32 mm
